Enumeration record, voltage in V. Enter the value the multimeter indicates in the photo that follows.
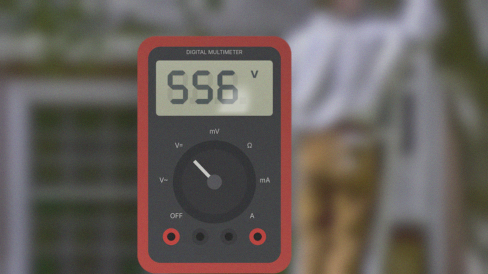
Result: 556 V
